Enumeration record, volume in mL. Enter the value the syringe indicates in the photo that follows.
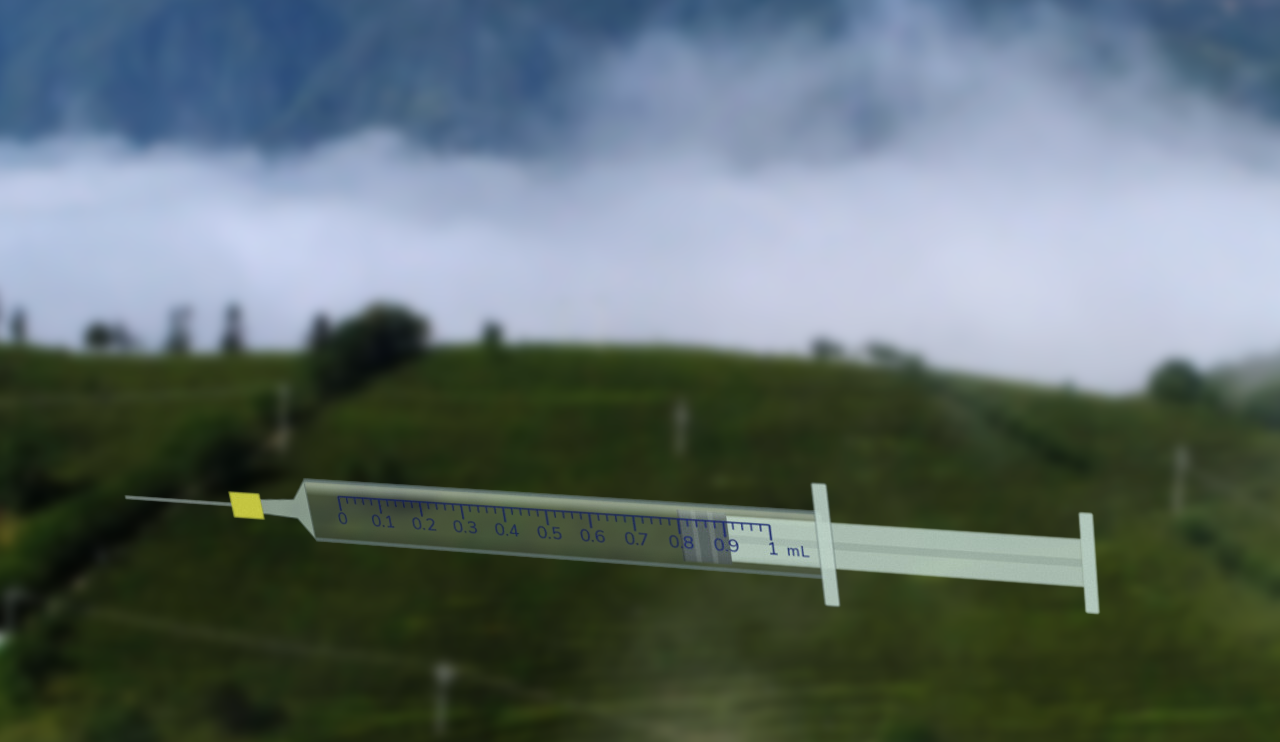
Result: 0.8 mL
